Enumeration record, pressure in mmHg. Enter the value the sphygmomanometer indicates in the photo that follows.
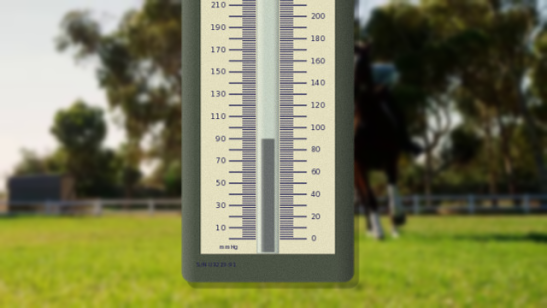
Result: 90 mmHg
